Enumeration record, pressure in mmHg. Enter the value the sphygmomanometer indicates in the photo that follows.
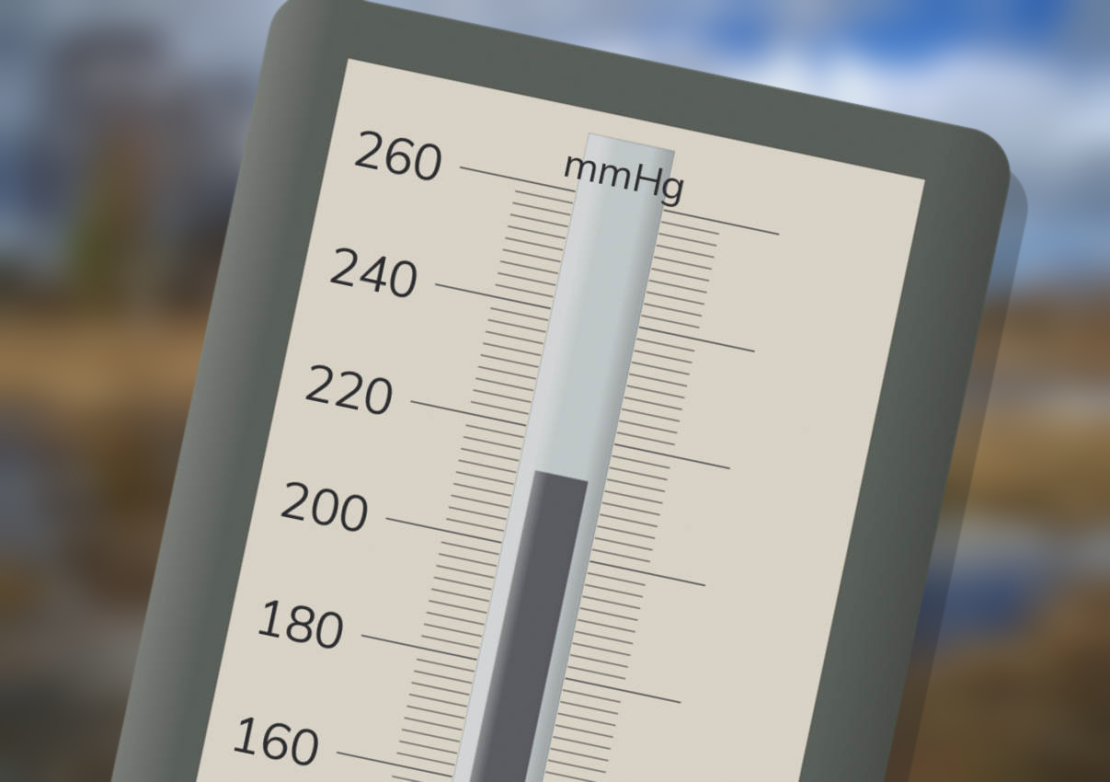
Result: 213 mmHg
